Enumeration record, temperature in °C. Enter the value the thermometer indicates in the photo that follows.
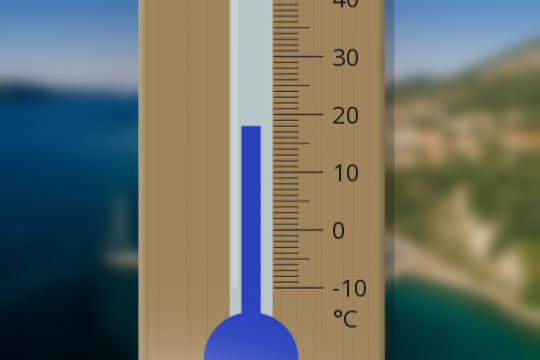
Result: 18 °C
